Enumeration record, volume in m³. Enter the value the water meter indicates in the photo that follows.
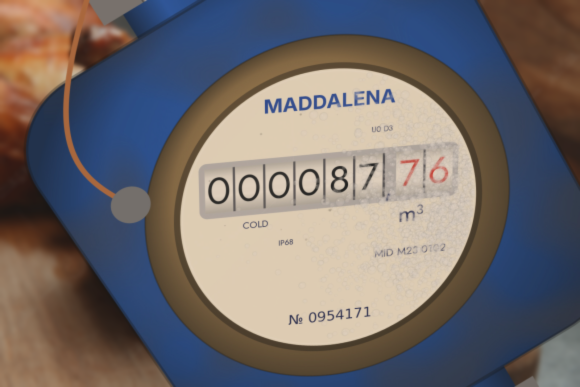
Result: 87.76 m³
